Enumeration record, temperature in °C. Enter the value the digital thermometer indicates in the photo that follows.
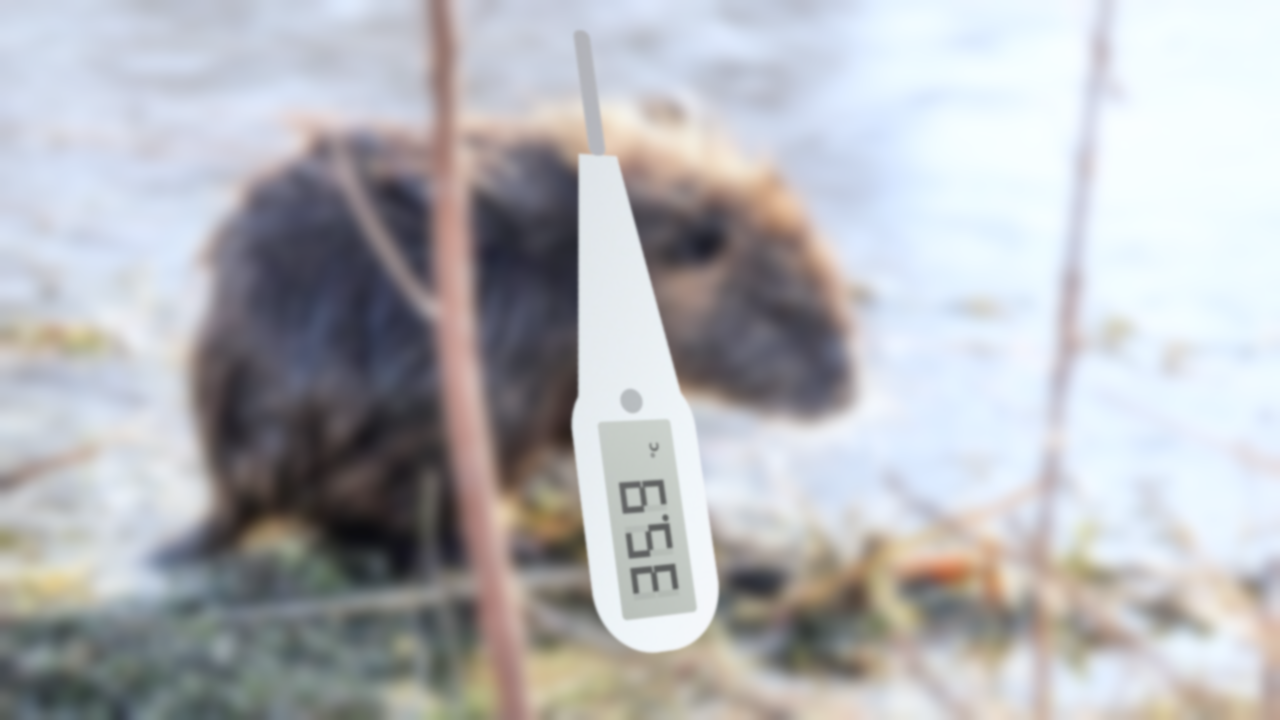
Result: 35.9 °C
